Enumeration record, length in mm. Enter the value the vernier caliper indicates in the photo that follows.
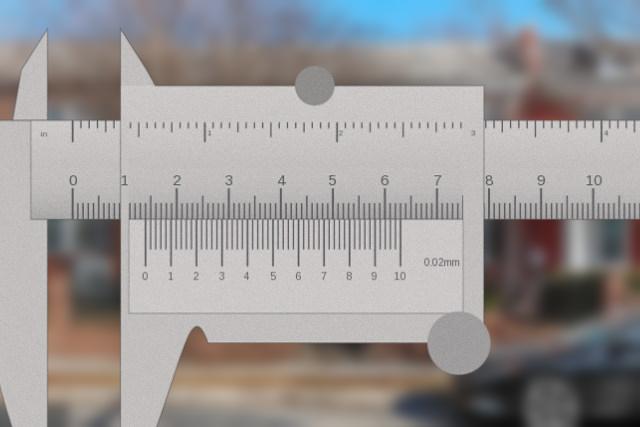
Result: 14.0 mm
